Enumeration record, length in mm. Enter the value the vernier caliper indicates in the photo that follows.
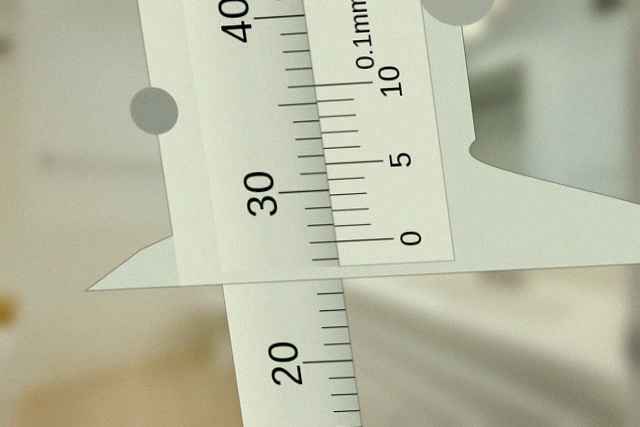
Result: 27.0 mm
